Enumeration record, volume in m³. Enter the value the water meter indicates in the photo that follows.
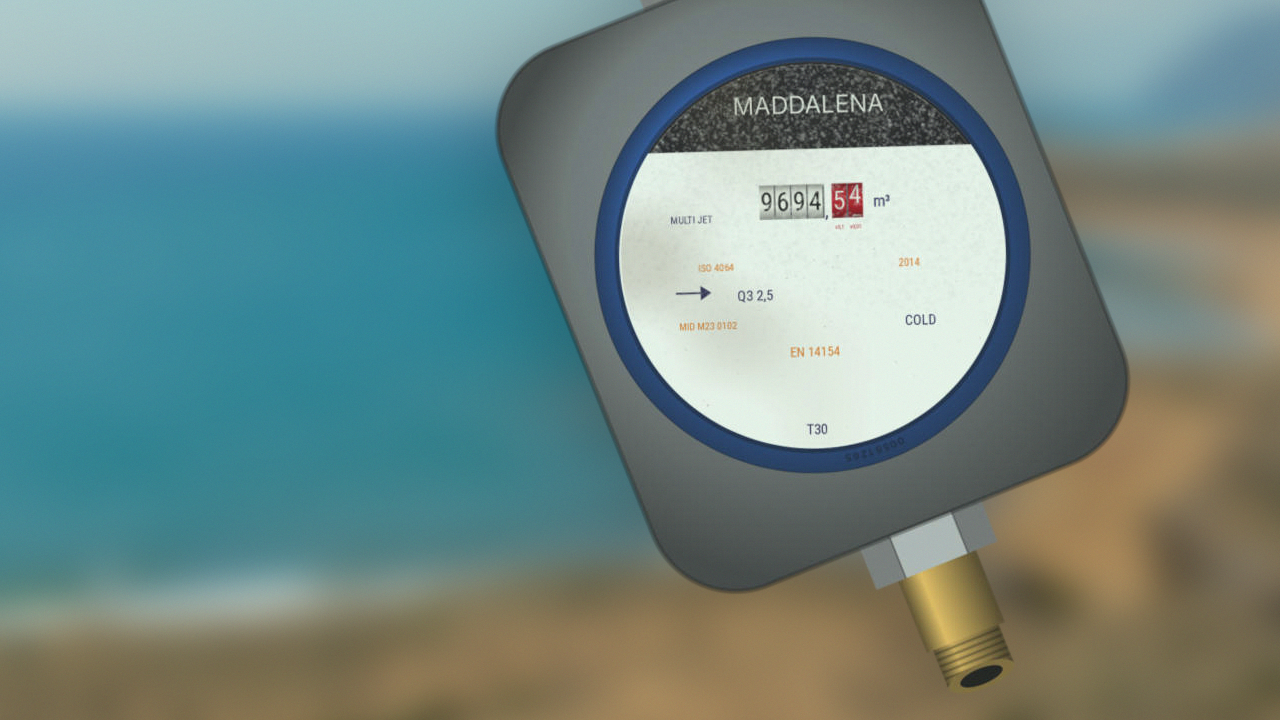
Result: 9694.54 m³
